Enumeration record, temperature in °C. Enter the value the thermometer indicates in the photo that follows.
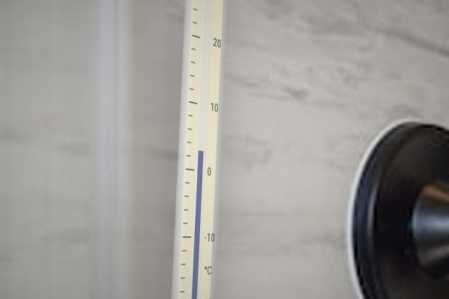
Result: 3 °C
